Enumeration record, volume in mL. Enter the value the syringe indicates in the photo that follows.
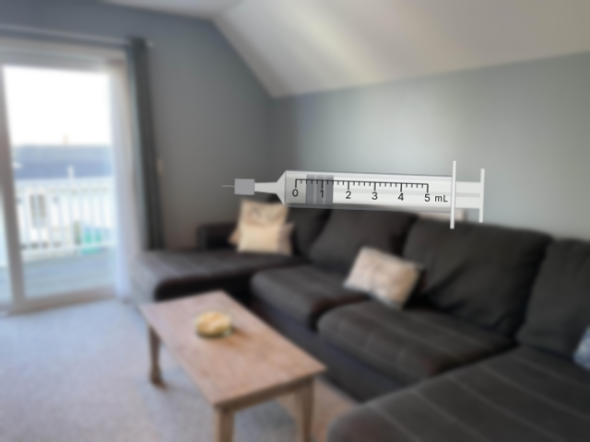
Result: 0.4 mL
